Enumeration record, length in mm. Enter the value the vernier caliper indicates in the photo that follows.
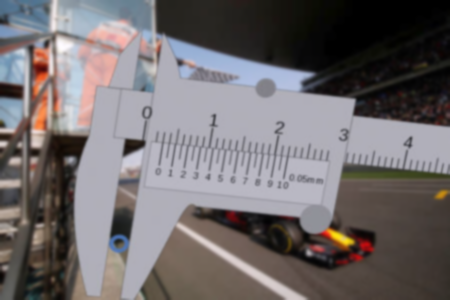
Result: 3.0 mm
